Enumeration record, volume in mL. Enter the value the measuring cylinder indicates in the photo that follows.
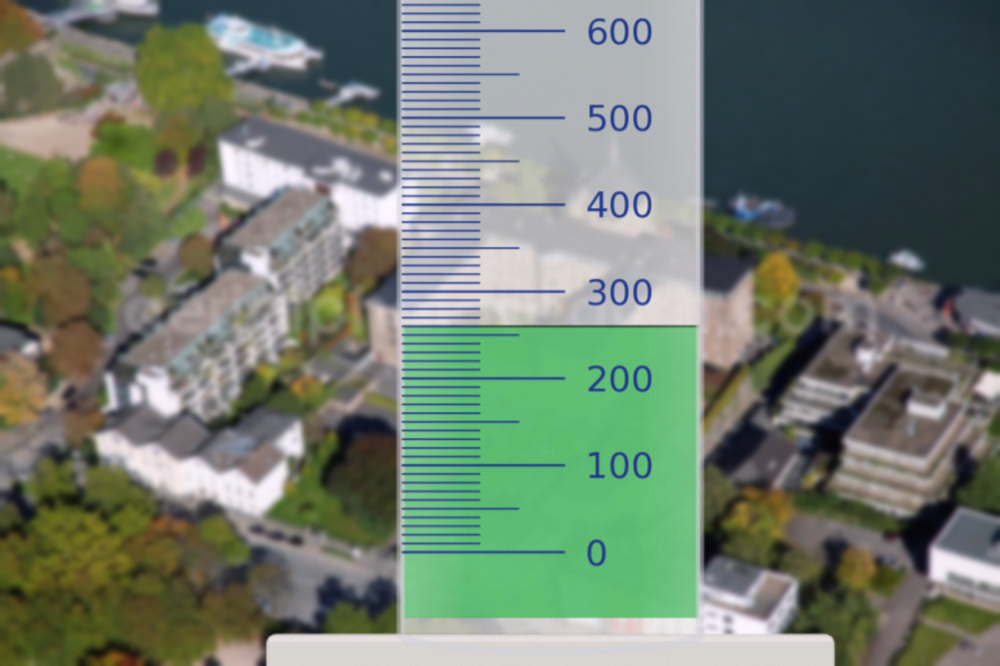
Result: 260 mL
